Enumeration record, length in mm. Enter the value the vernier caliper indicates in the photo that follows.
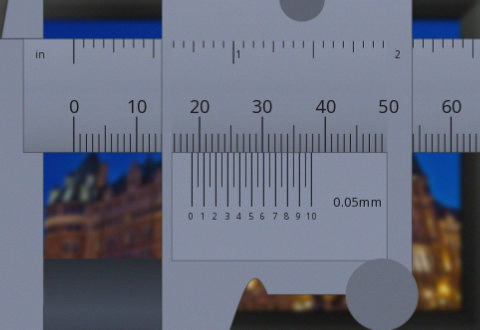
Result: 18.8 mm
